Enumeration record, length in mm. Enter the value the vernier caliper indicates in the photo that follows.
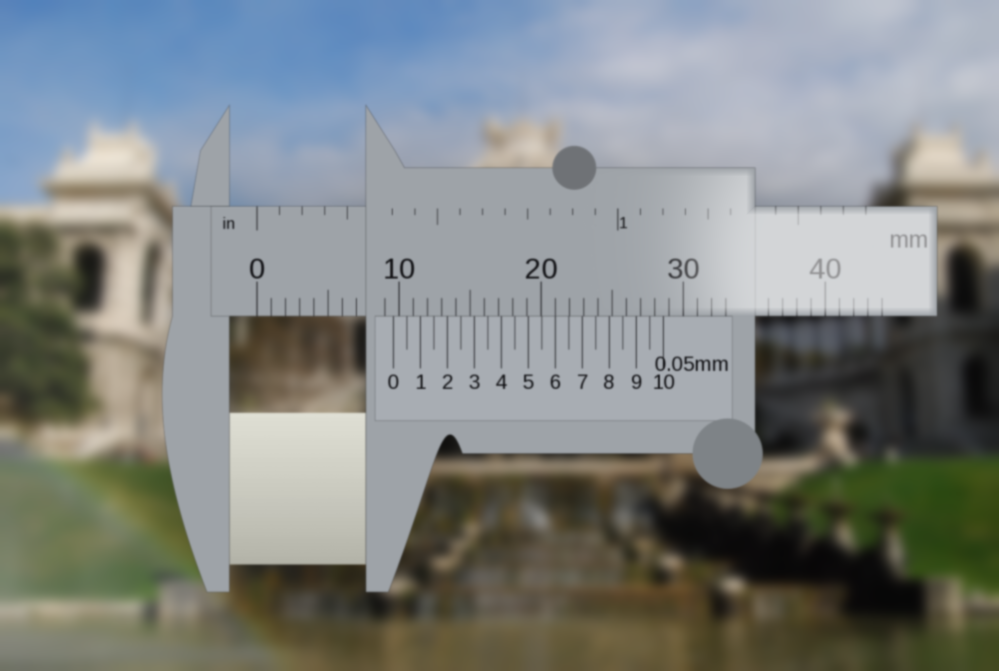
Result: 9.6 mm
